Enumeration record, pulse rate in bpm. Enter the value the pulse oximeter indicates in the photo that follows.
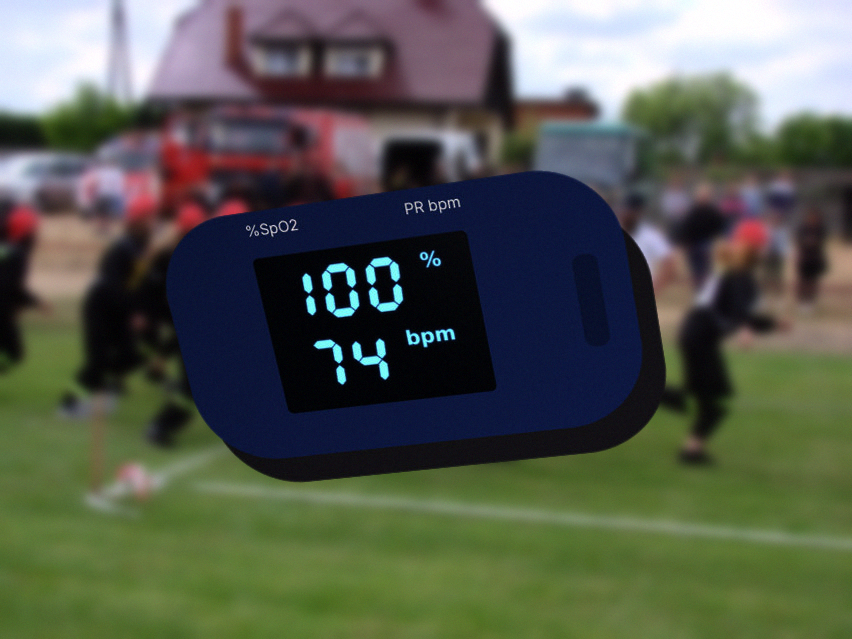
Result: 74 bpm
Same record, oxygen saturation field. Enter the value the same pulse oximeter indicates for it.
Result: 100 %
